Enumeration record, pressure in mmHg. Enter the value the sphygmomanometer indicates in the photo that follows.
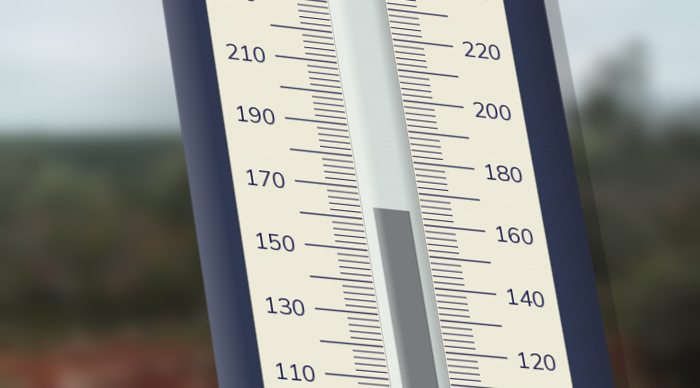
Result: 164 mmHg
